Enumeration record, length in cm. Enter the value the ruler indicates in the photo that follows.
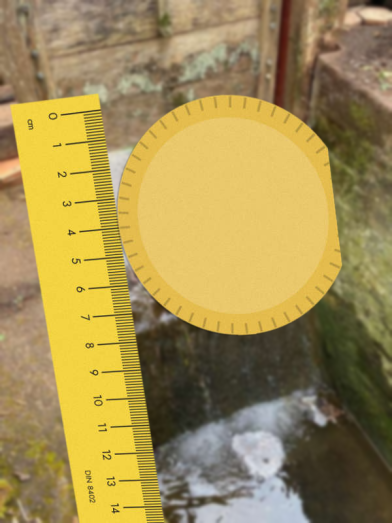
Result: 8 cm
